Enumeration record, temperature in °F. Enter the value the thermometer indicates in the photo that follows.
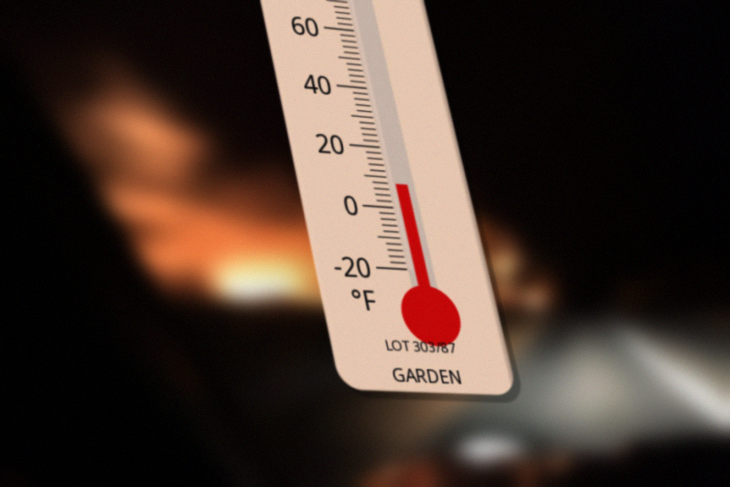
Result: 8 °F
